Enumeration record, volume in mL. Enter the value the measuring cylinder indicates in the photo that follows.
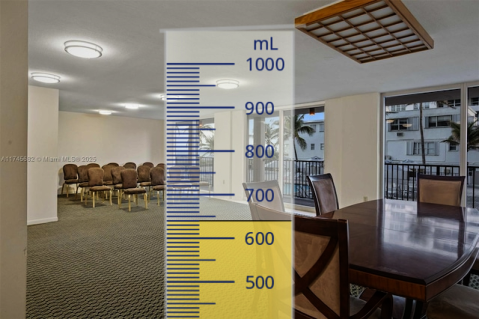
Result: 640 mL
